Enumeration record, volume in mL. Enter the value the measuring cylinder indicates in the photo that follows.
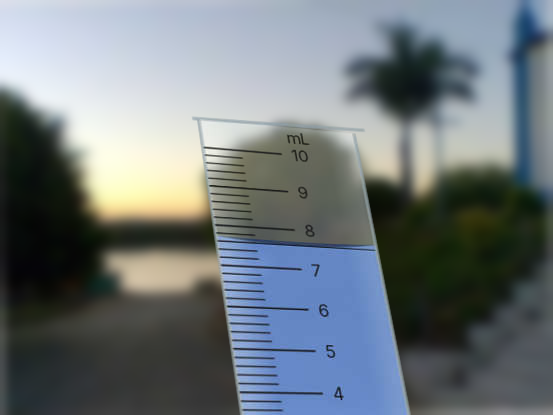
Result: 7.6 mL
